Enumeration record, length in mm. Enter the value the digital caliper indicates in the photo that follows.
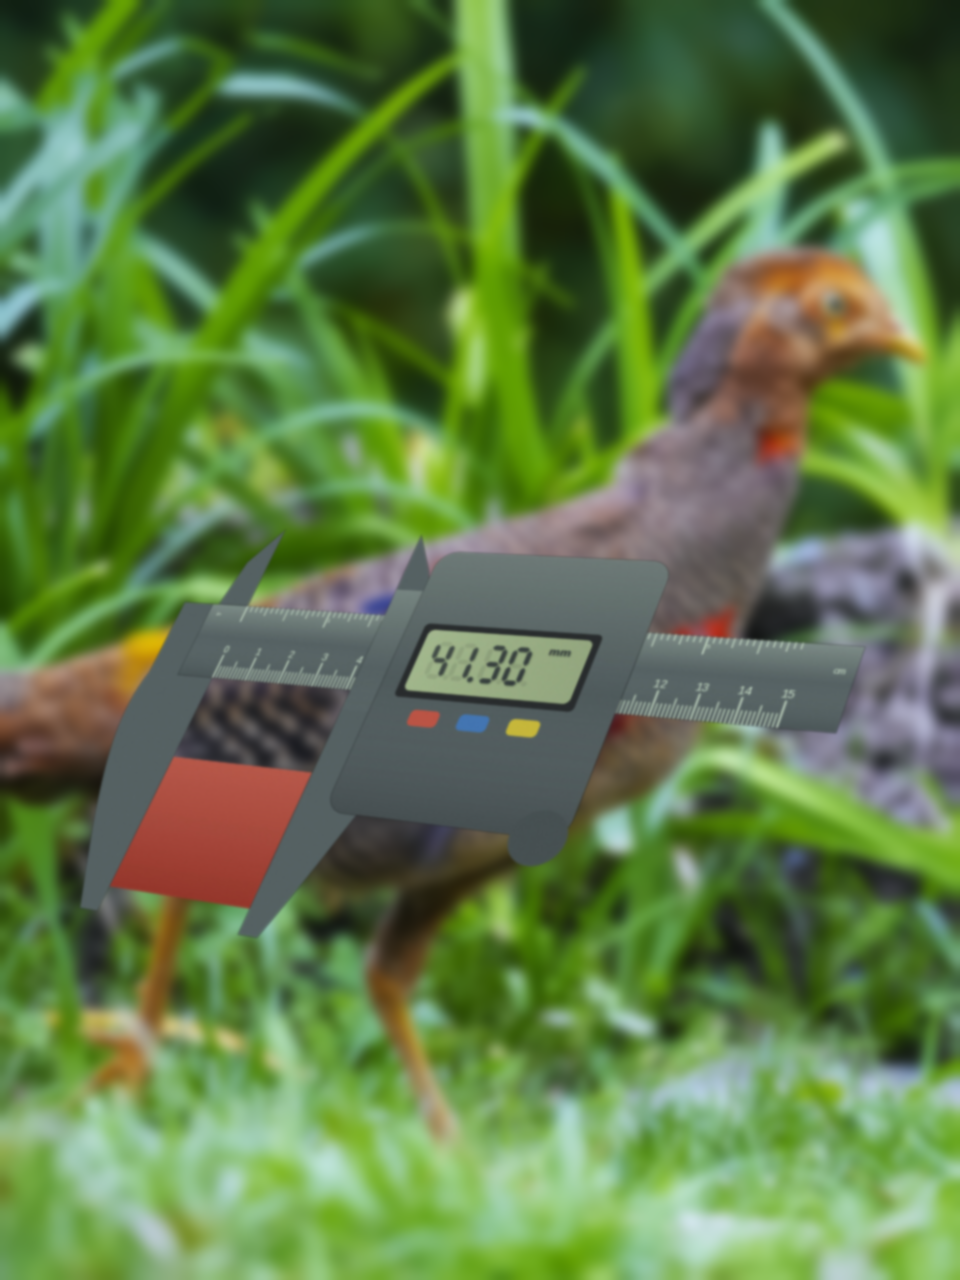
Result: 41.30 mm
